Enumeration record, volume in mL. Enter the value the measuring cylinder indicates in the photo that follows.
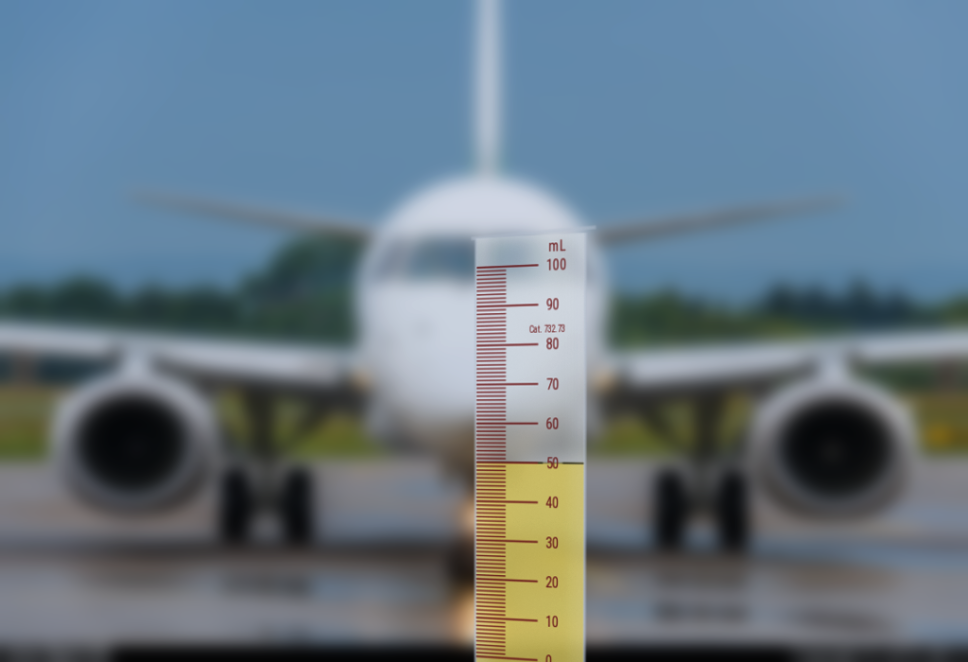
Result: 50 mL
